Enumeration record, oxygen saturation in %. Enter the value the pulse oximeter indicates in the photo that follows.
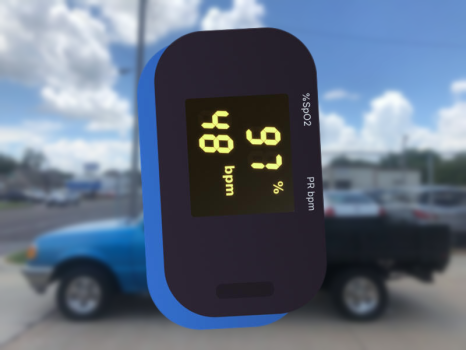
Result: 97 %
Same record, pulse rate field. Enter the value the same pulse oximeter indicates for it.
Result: 48 bpm
